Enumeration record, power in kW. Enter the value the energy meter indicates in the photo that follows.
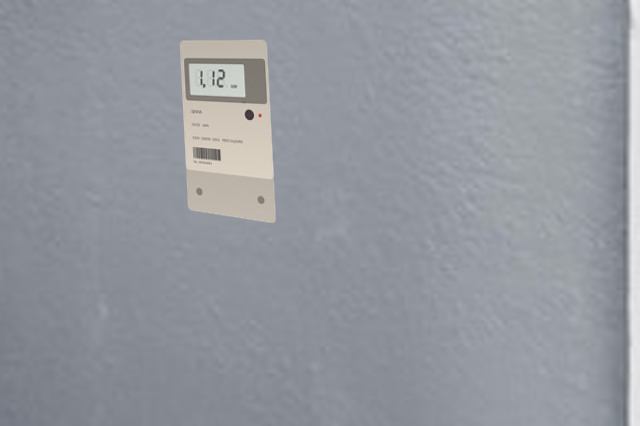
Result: 1.12 kW
